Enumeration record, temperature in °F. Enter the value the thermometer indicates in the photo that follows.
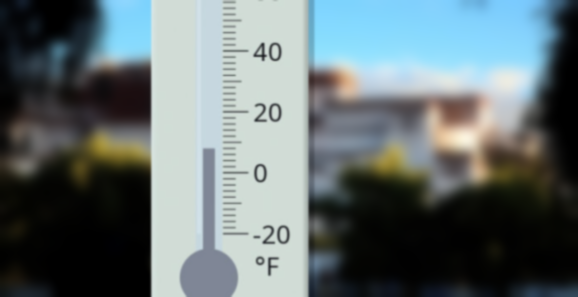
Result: 8 °F
